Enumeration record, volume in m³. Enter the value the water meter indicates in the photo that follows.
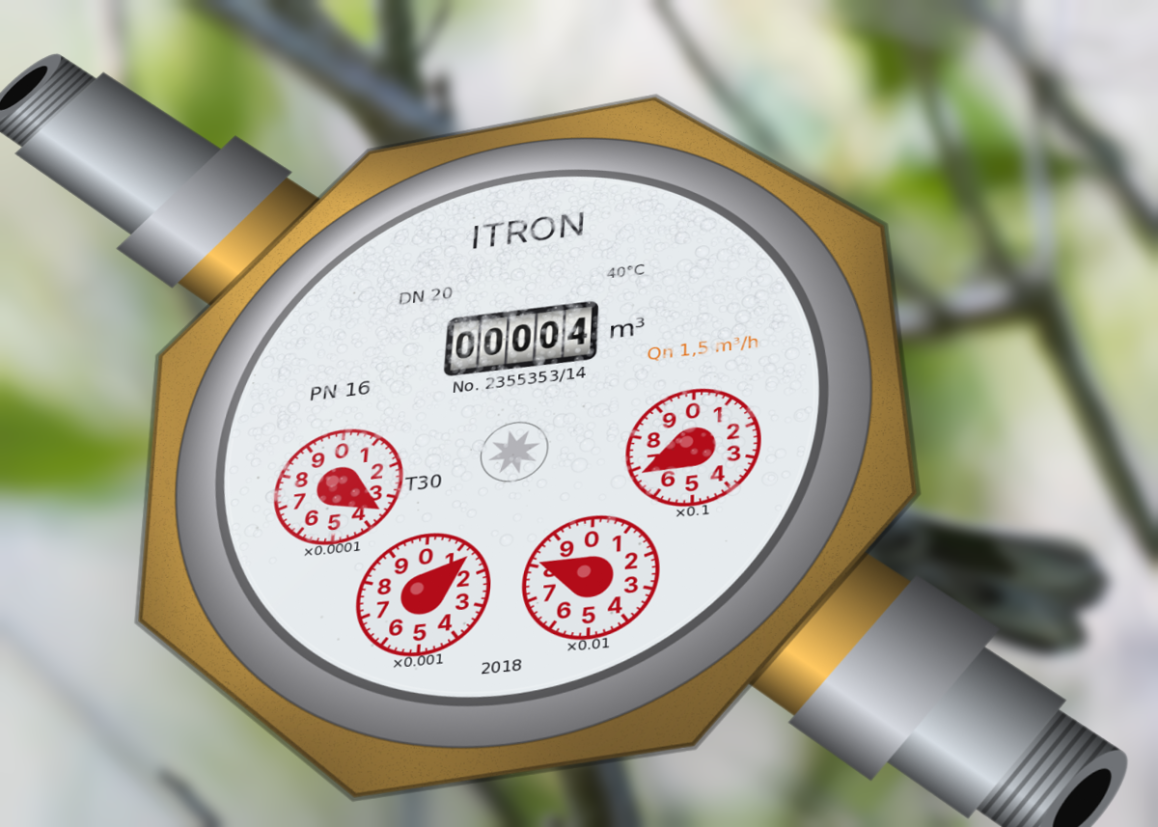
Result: 4.6813 m³
